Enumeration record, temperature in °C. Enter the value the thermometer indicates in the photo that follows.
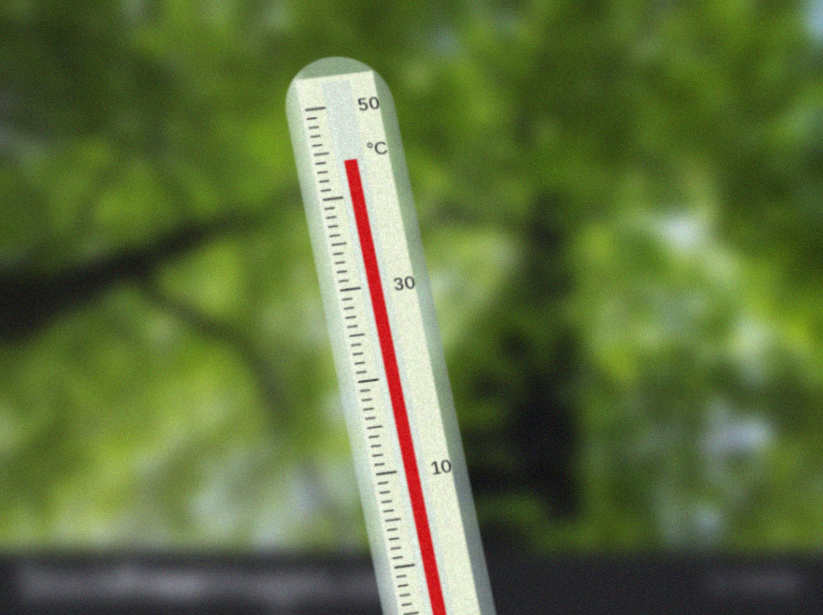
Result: 44 °C
